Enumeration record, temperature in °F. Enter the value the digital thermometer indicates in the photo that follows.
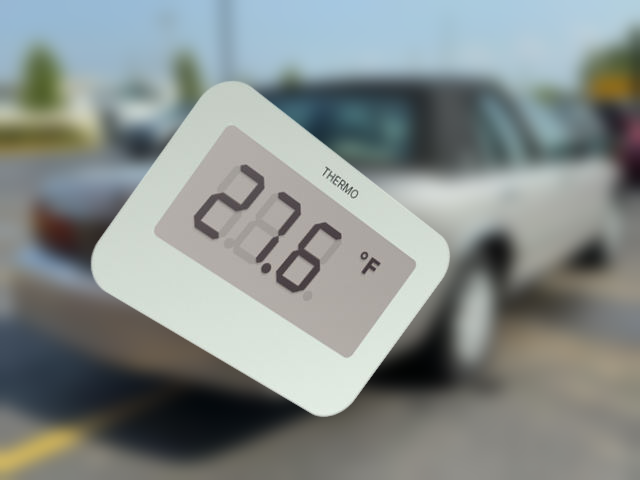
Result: 27.6 °F
